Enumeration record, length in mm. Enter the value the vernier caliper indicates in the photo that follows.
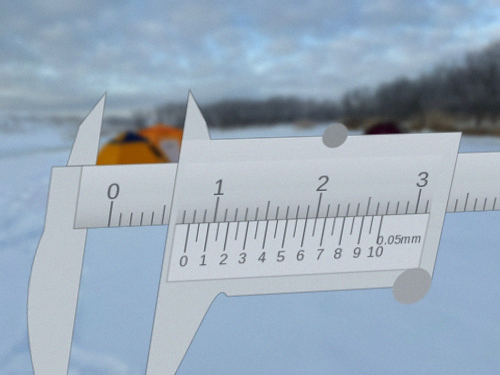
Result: 7.6 mm
